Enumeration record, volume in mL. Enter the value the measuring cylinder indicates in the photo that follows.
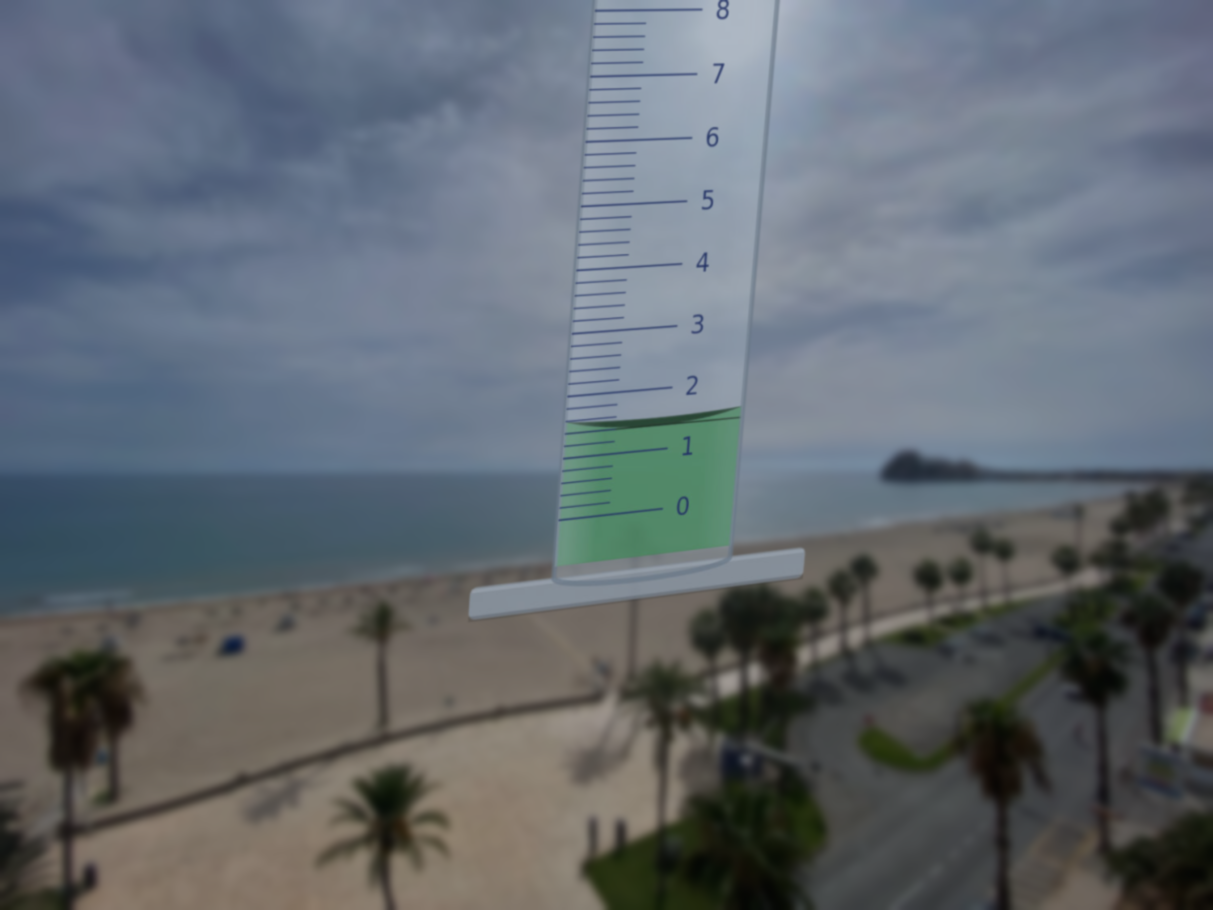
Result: 1.4 mL
